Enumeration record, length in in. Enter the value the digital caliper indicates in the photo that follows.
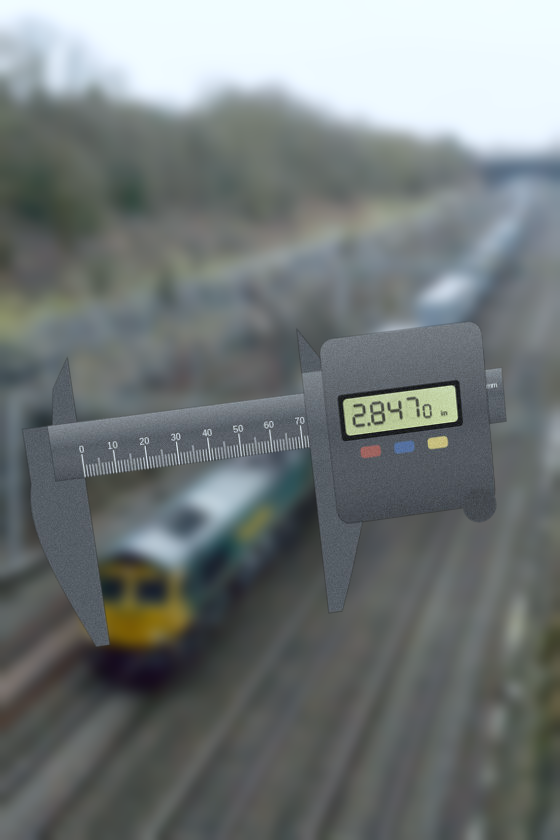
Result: 2.8470 in
